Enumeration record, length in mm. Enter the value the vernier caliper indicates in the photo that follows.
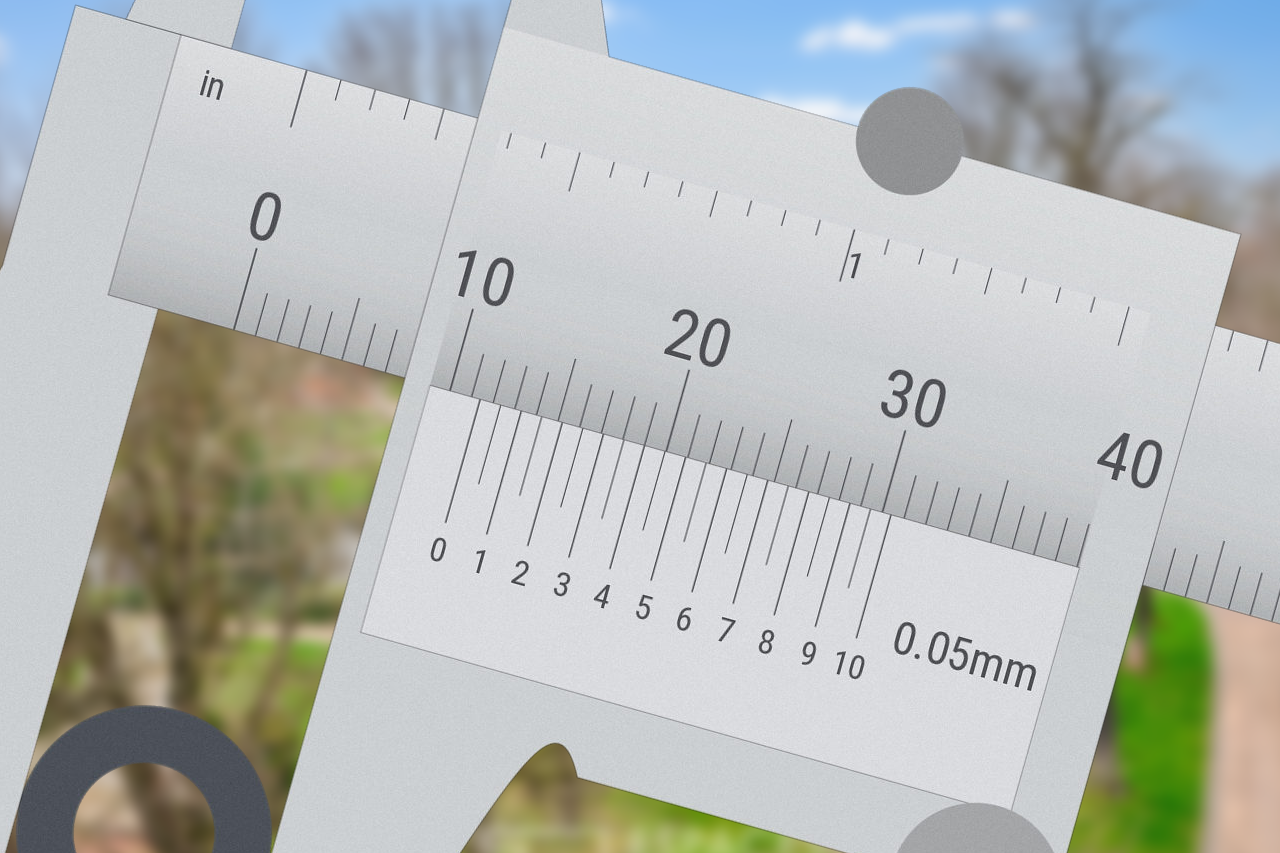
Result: 11.40 mm
